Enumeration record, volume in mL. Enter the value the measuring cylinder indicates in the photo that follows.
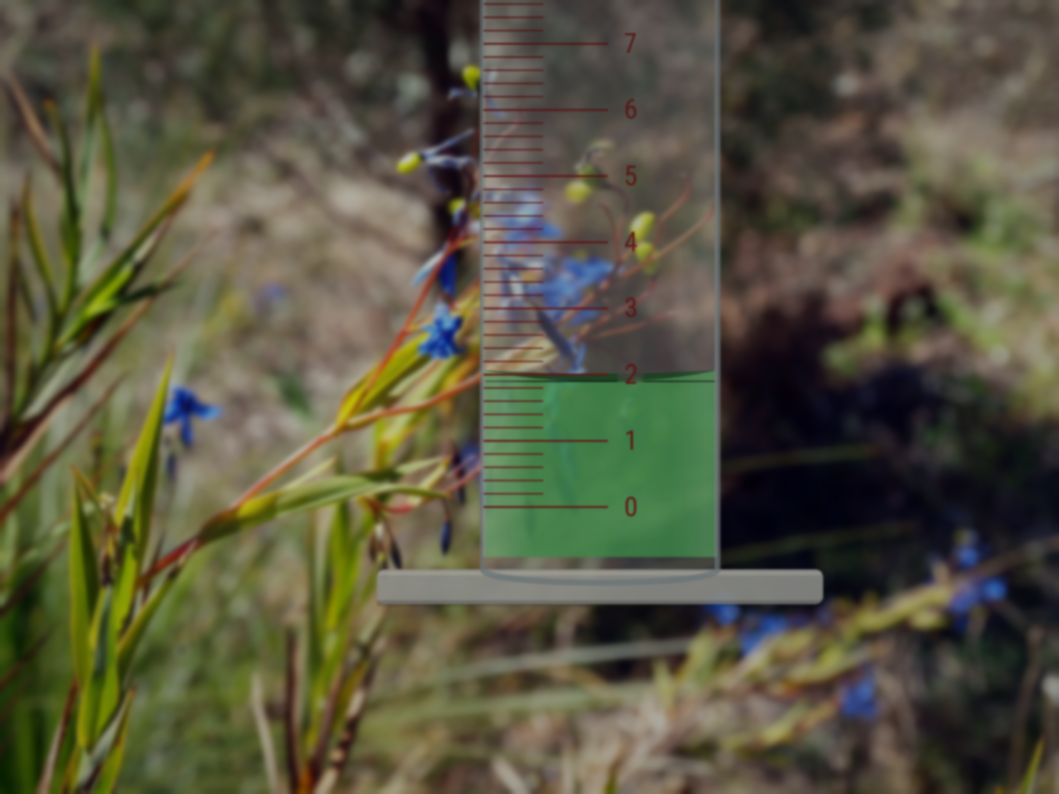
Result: 1.9 mL
